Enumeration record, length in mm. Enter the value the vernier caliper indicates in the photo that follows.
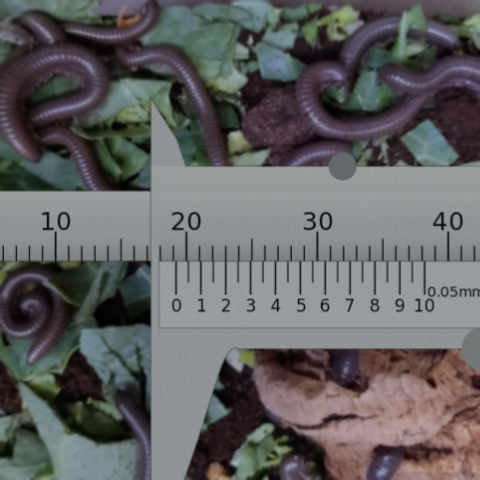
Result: 19.2 mm
